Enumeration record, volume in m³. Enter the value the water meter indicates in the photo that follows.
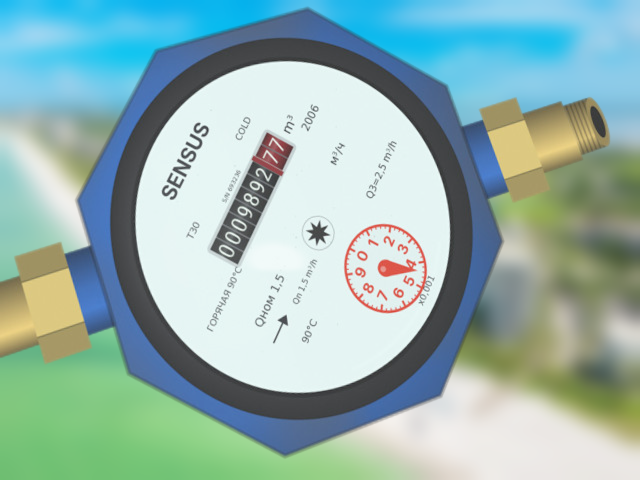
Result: 9892.774 m³
